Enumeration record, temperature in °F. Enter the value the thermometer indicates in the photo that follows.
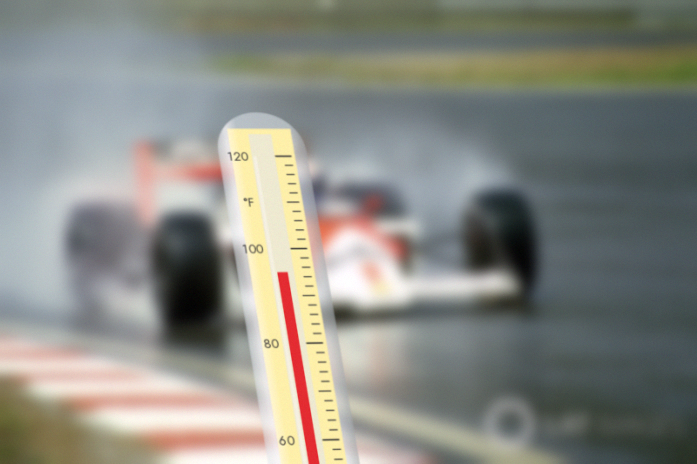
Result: 95 °F
